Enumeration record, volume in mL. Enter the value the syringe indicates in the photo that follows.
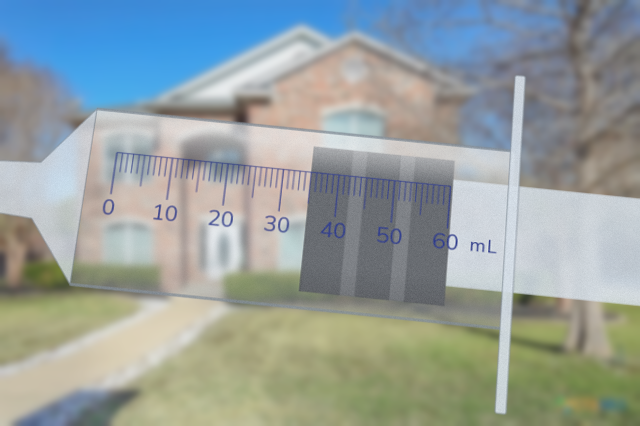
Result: 35 mL
